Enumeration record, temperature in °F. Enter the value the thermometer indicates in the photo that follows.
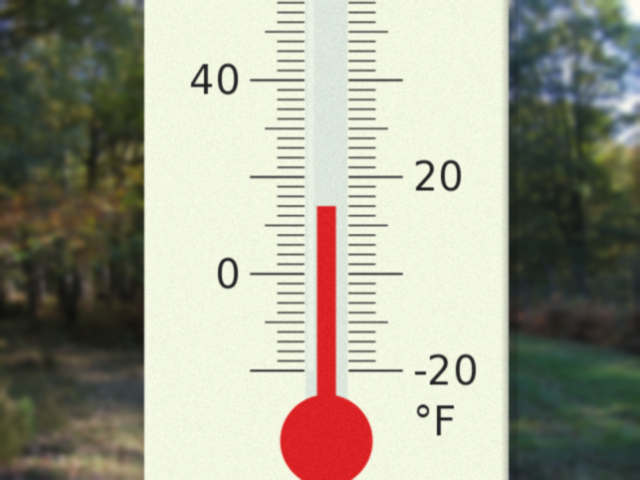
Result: 14 °F
